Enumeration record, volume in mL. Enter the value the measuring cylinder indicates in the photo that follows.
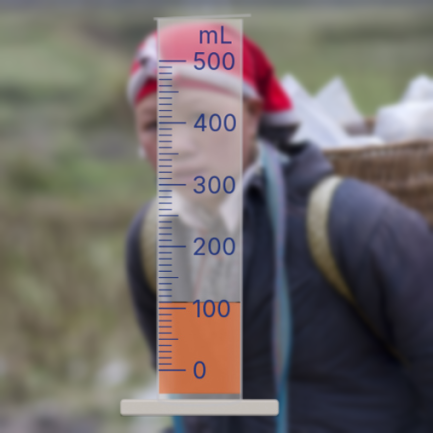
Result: 110 mL
